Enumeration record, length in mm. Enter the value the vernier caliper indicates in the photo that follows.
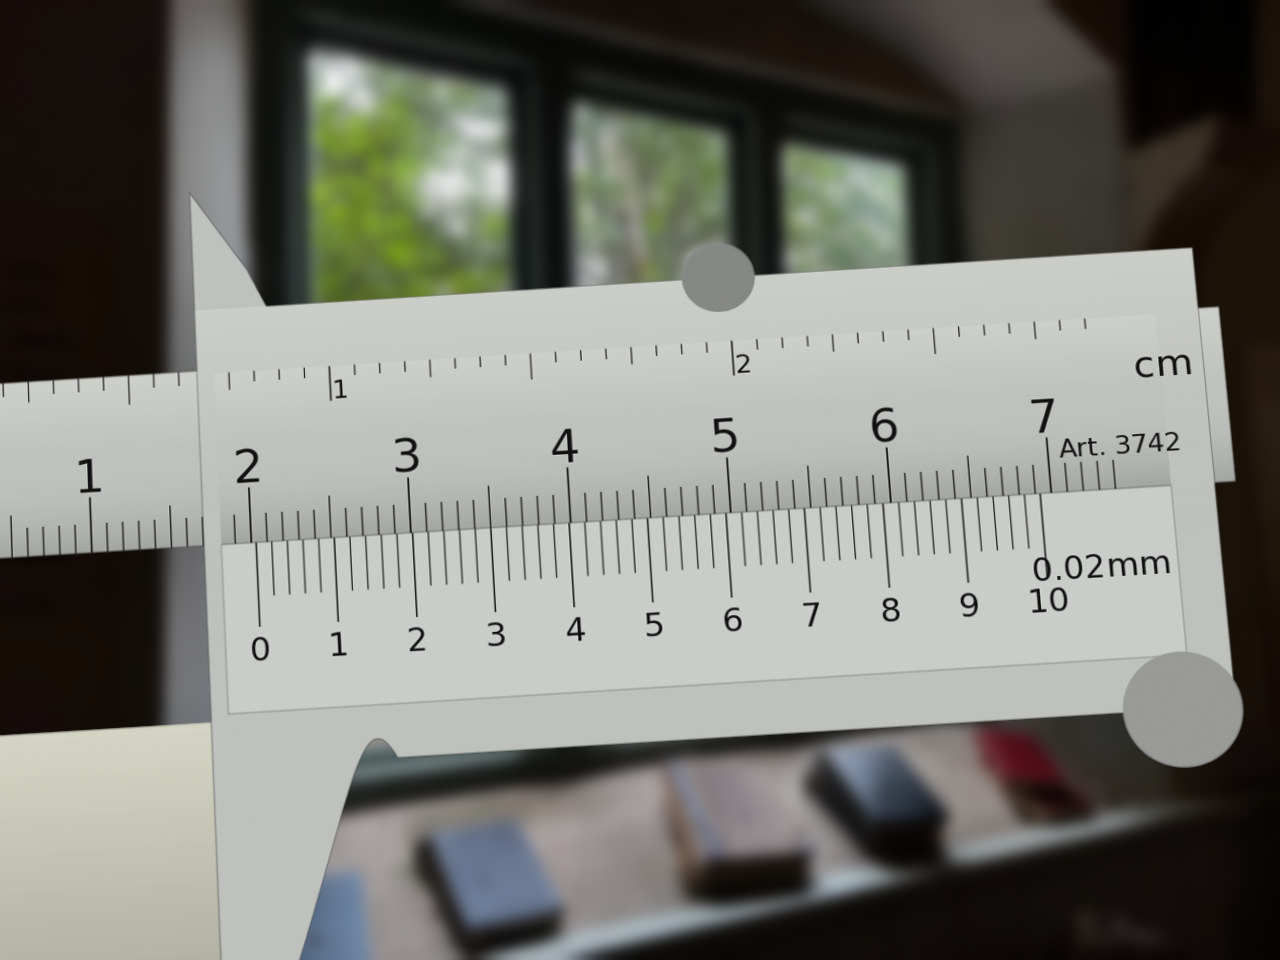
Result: 20.3 mm
